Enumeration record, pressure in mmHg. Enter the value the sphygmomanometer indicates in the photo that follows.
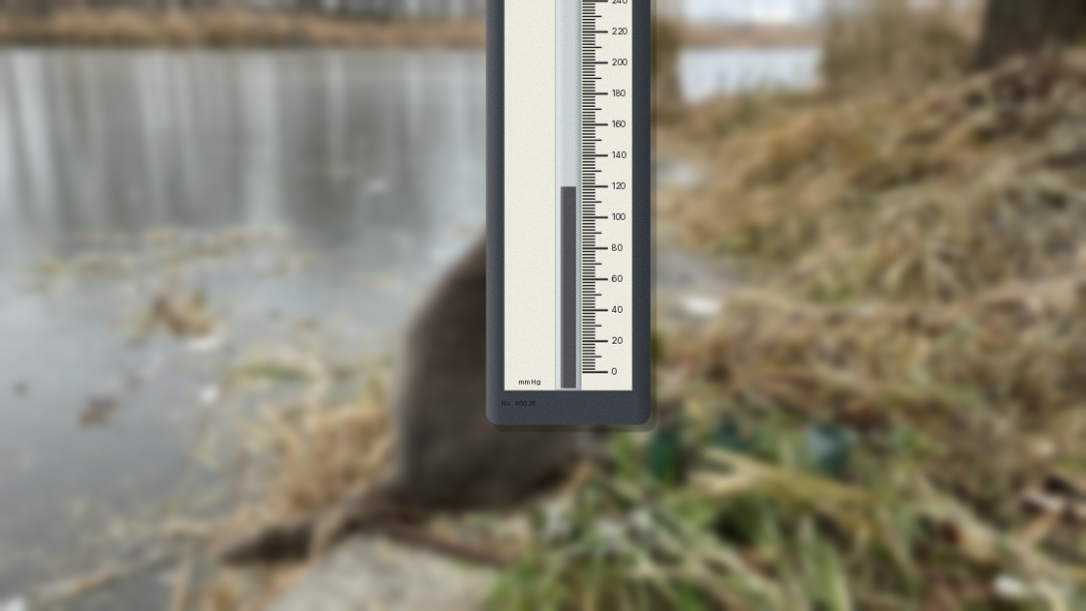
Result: 120 mmHg
